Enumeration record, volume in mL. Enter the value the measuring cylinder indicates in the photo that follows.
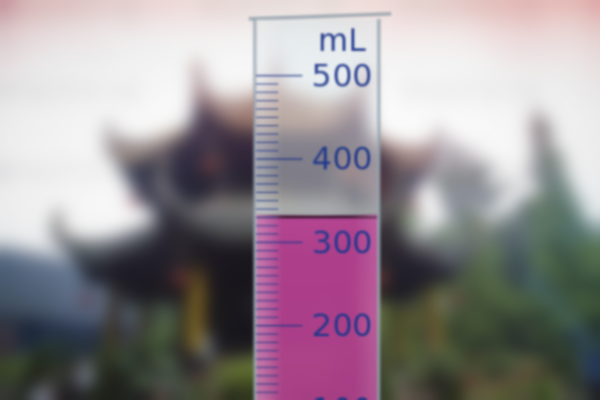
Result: 330 mL
